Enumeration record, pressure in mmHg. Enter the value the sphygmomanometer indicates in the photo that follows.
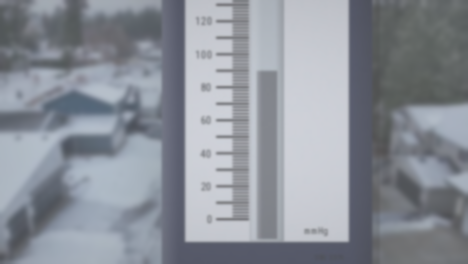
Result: 90 mmHg
